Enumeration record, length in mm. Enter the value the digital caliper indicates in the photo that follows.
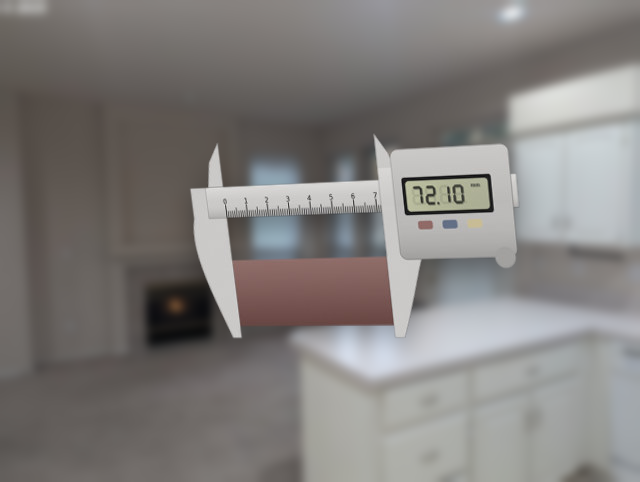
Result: 72.10 mm
